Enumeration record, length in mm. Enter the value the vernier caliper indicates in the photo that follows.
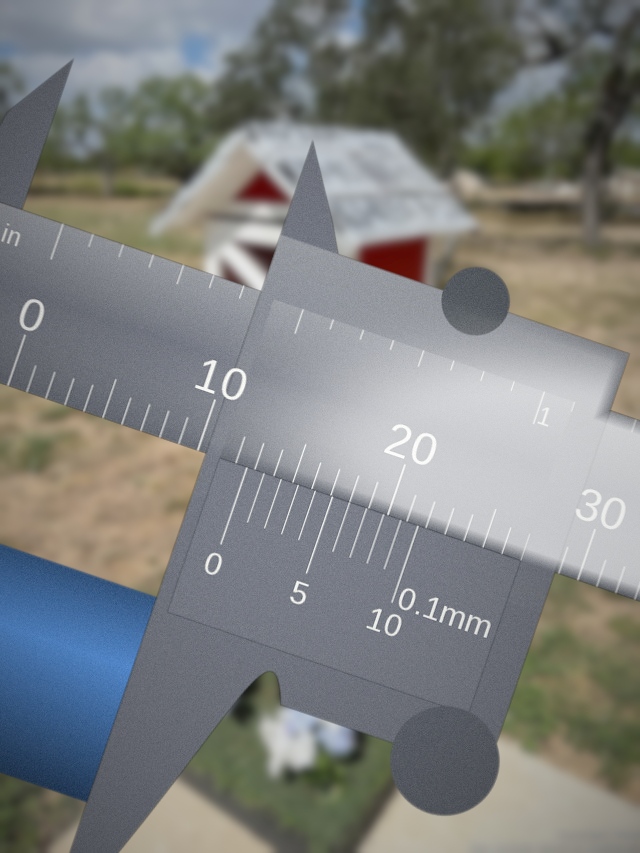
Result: 12.6 mm
